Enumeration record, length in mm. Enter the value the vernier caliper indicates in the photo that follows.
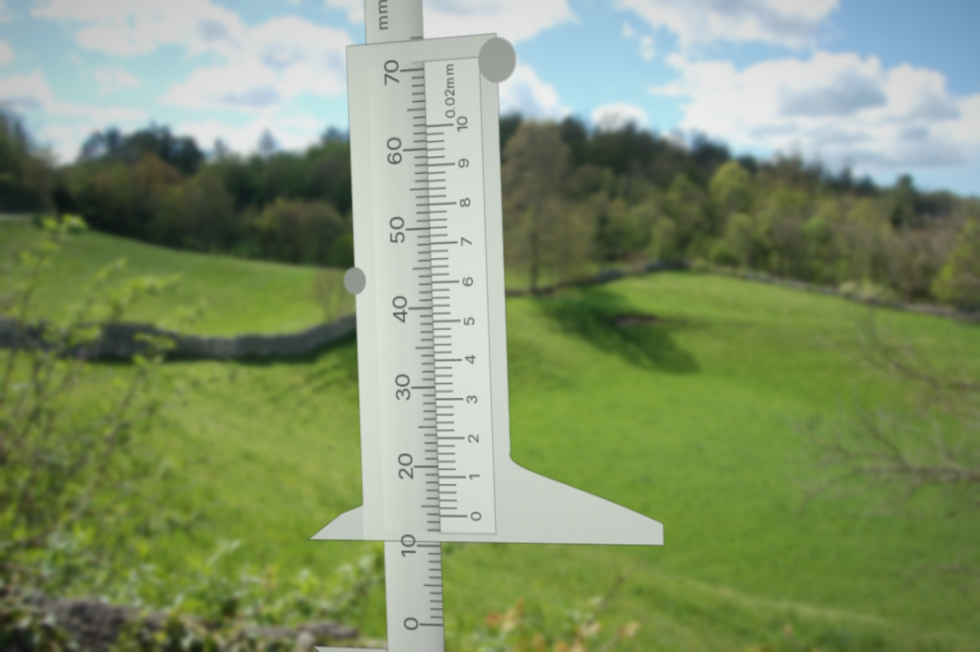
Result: 13.8 mm
